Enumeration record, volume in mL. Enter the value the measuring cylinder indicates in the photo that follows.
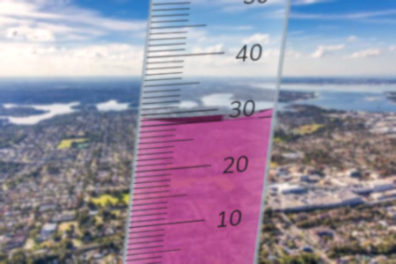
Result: 28 mL
